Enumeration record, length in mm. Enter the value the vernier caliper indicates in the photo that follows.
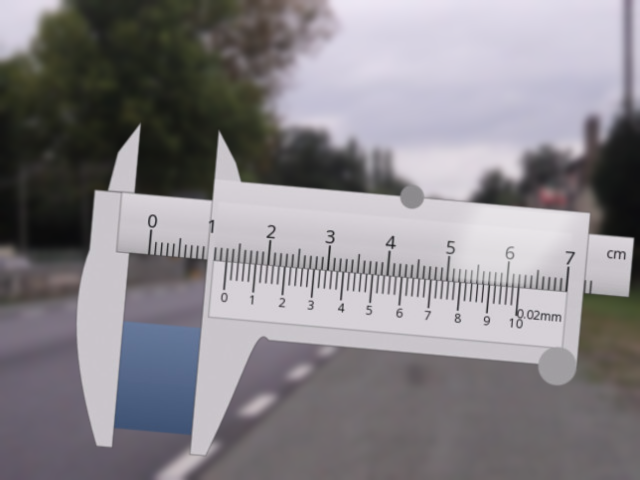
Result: 13.0 mm
